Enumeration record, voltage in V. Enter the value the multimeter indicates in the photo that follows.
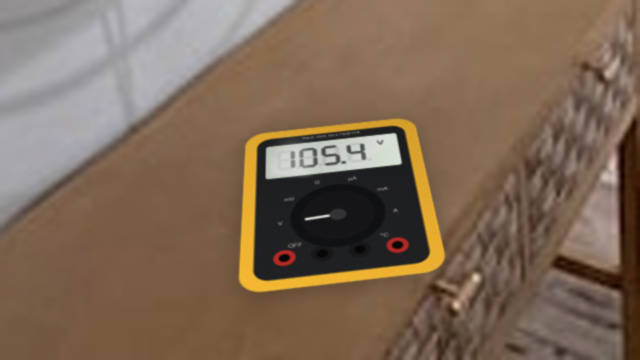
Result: 105.4 V
